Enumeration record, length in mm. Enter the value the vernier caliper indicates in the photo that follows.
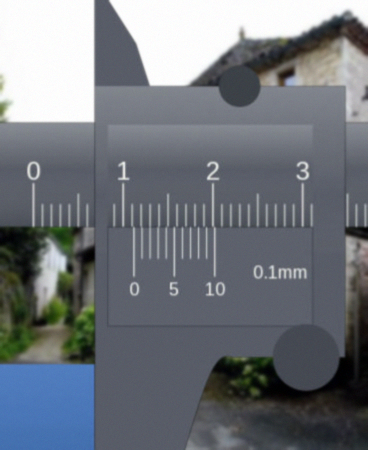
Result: 11.2 mm
